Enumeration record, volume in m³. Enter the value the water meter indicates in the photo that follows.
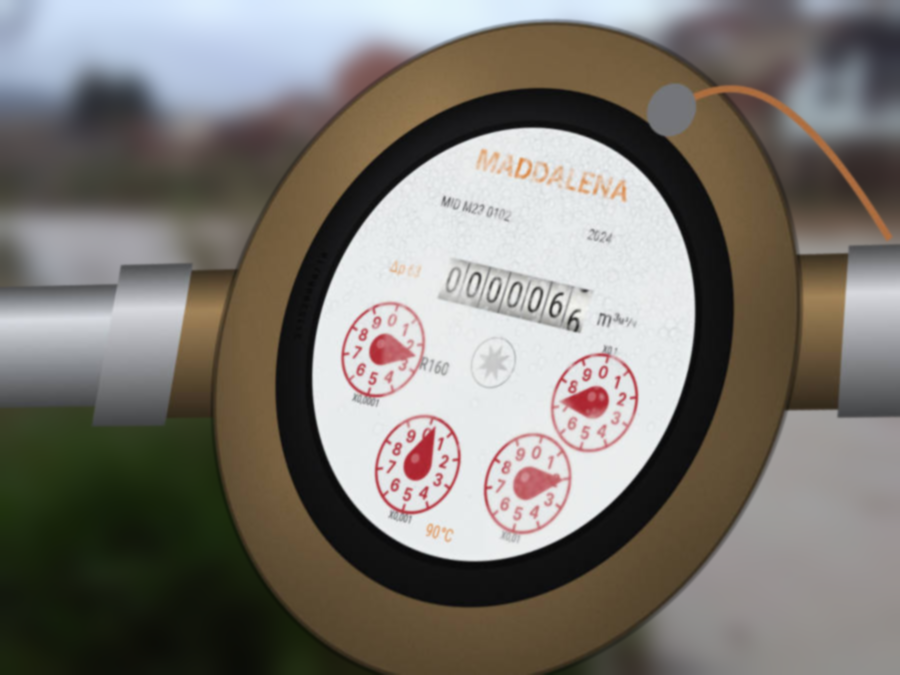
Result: 65.7202 m³
